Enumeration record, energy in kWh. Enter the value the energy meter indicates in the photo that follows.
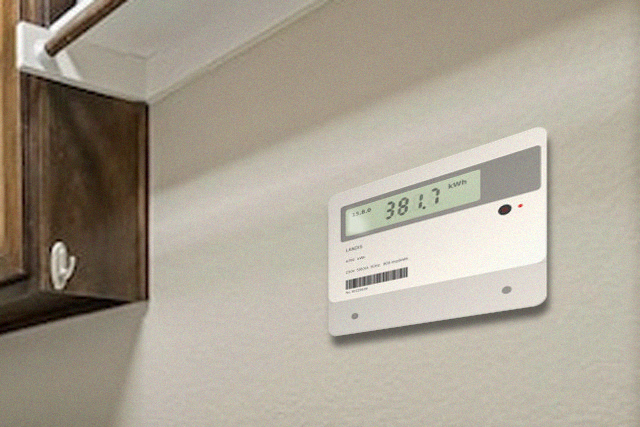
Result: 381.7 kWh
